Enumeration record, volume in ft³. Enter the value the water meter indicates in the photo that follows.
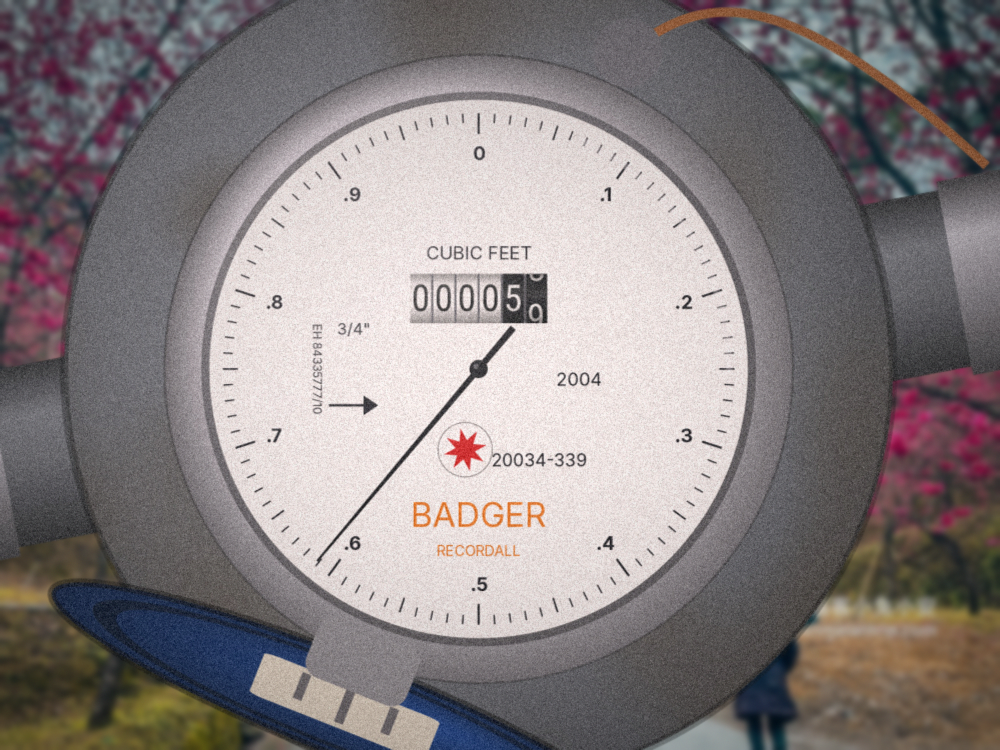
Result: 58.61 ft³
